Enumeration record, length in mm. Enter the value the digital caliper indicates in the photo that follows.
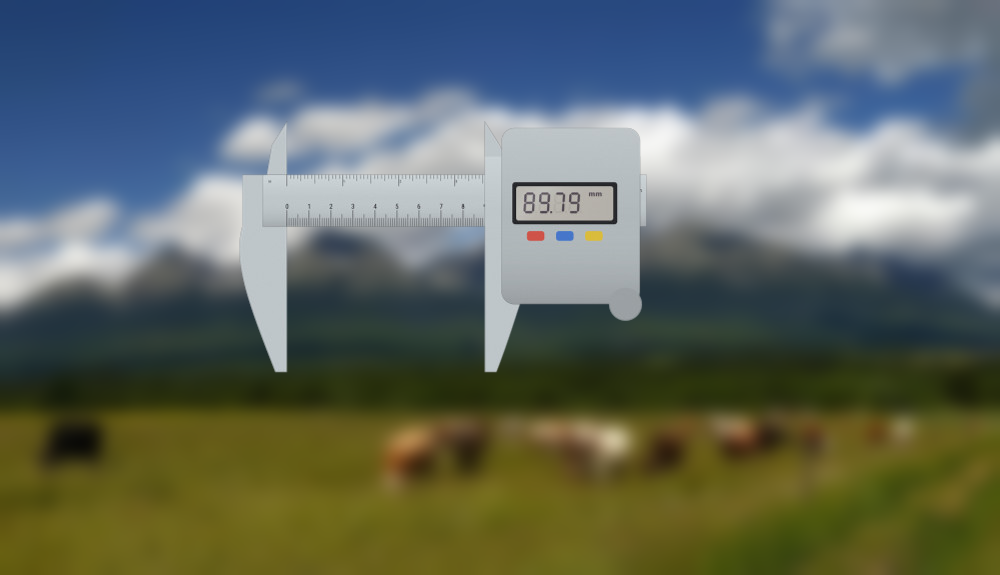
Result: 89.79 mm
